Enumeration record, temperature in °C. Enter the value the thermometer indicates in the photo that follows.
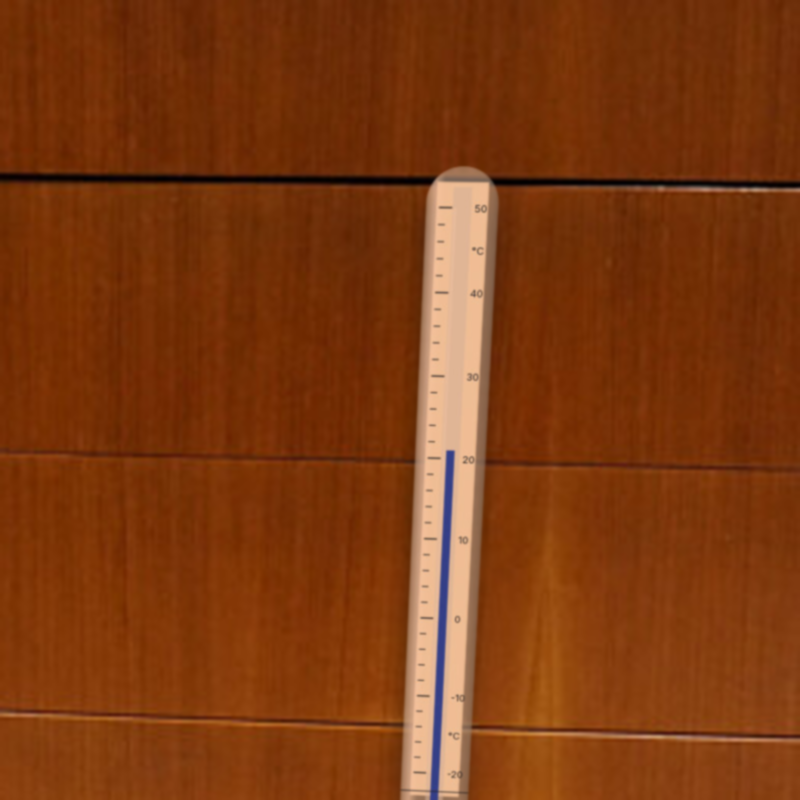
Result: 21 °C
